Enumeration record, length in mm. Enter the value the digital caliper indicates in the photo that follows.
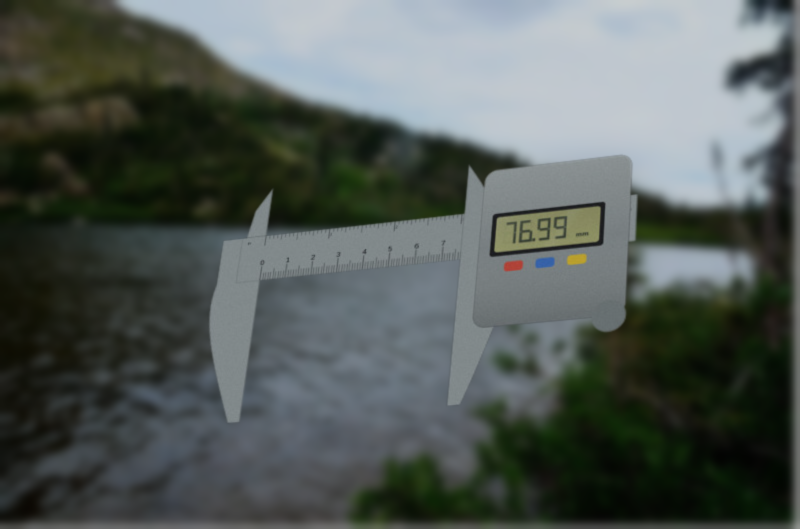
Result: 76.99 mm
